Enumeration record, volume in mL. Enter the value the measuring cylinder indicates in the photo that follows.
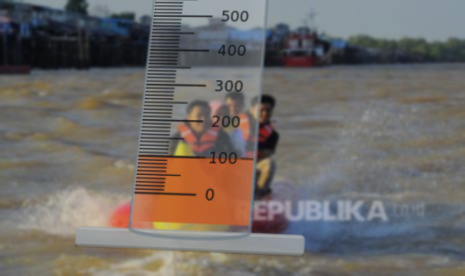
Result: 100 mL
